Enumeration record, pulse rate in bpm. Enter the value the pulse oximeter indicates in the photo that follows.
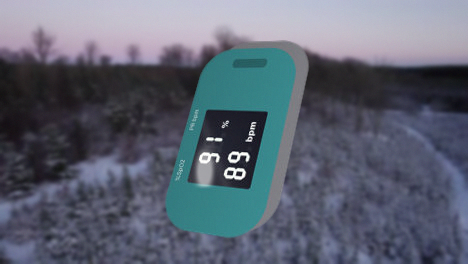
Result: 89 bpm
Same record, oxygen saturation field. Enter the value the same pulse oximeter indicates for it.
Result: 91 %
